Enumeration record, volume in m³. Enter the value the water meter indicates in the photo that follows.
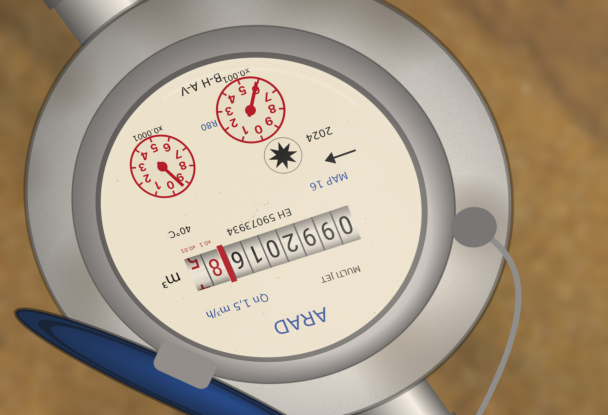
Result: 992016.8459 m³
